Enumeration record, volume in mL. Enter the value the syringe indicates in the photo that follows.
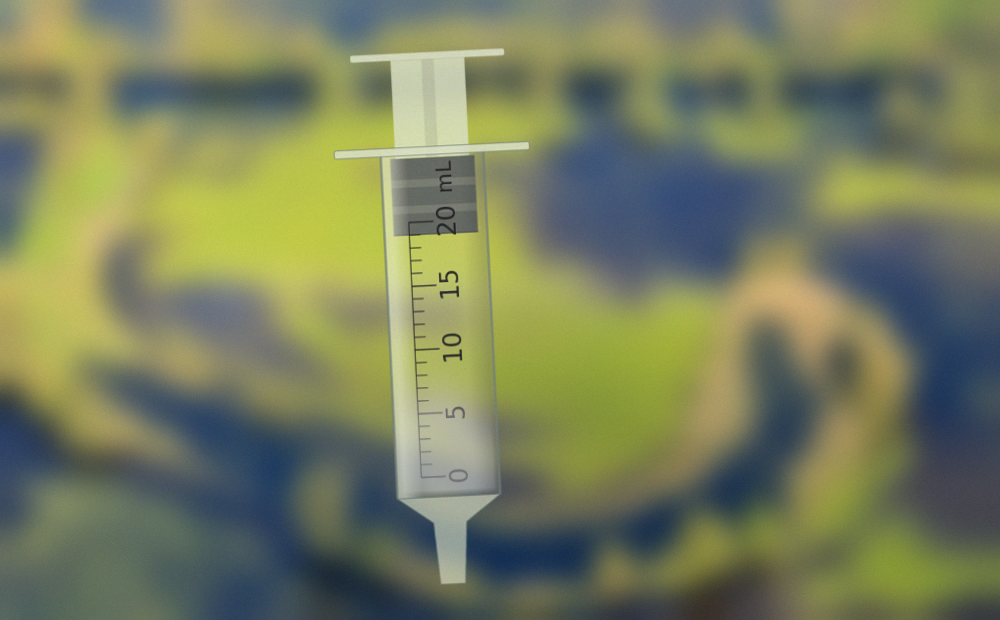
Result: 19 mL
